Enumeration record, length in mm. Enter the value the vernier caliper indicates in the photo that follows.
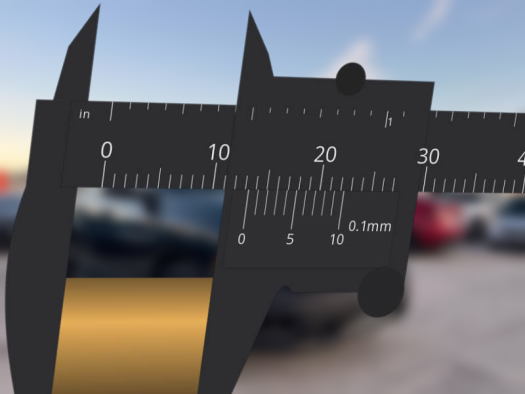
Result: 13.3 mm
